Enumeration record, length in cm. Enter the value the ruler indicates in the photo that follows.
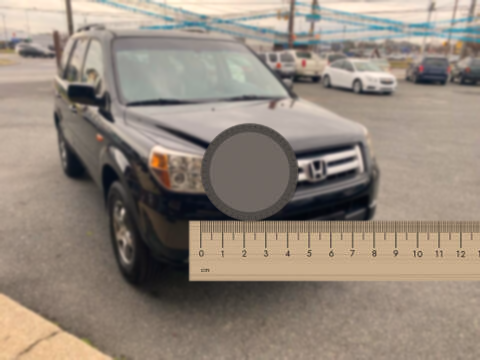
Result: 4.5 cm
